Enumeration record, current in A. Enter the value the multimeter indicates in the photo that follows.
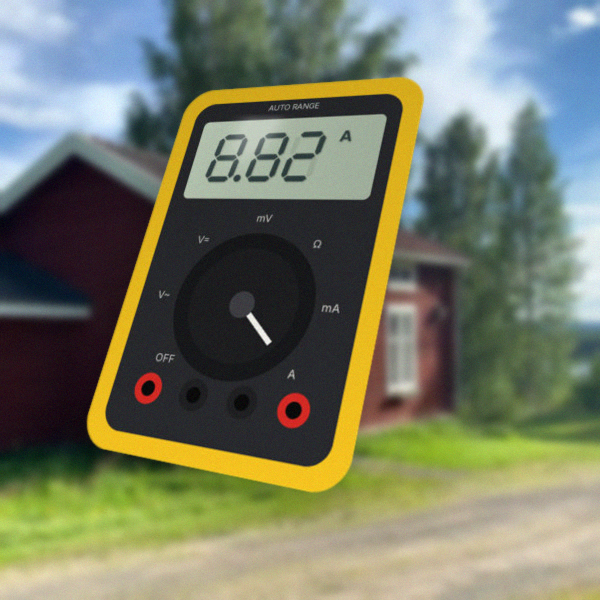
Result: 8.82 A
